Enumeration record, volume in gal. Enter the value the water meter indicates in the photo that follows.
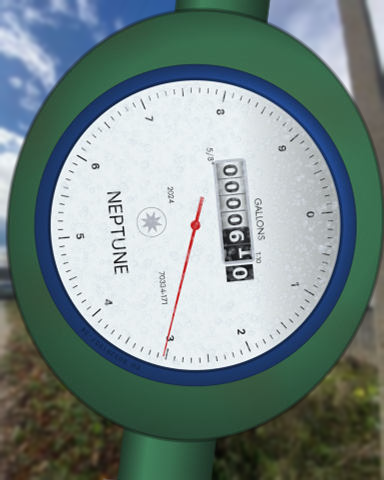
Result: 613.0 gal
